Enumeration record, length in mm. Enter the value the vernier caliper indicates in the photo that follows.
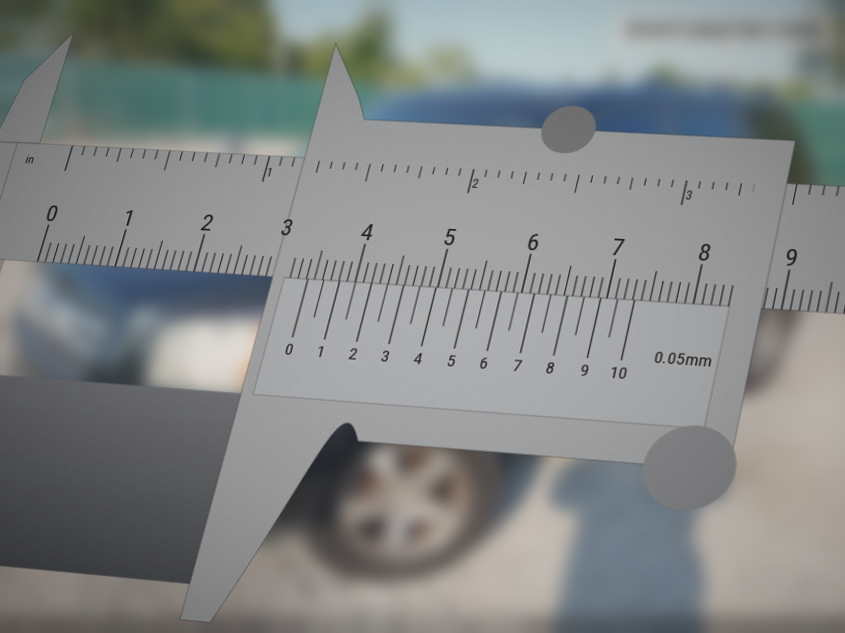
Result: 34.2 mm
